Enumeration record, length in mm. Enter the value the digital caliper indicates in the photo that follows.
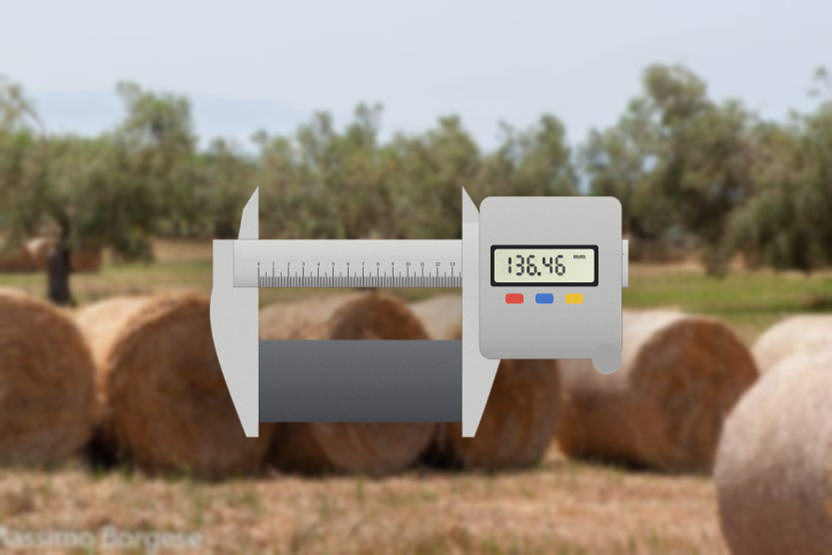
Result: 136.46 mm
